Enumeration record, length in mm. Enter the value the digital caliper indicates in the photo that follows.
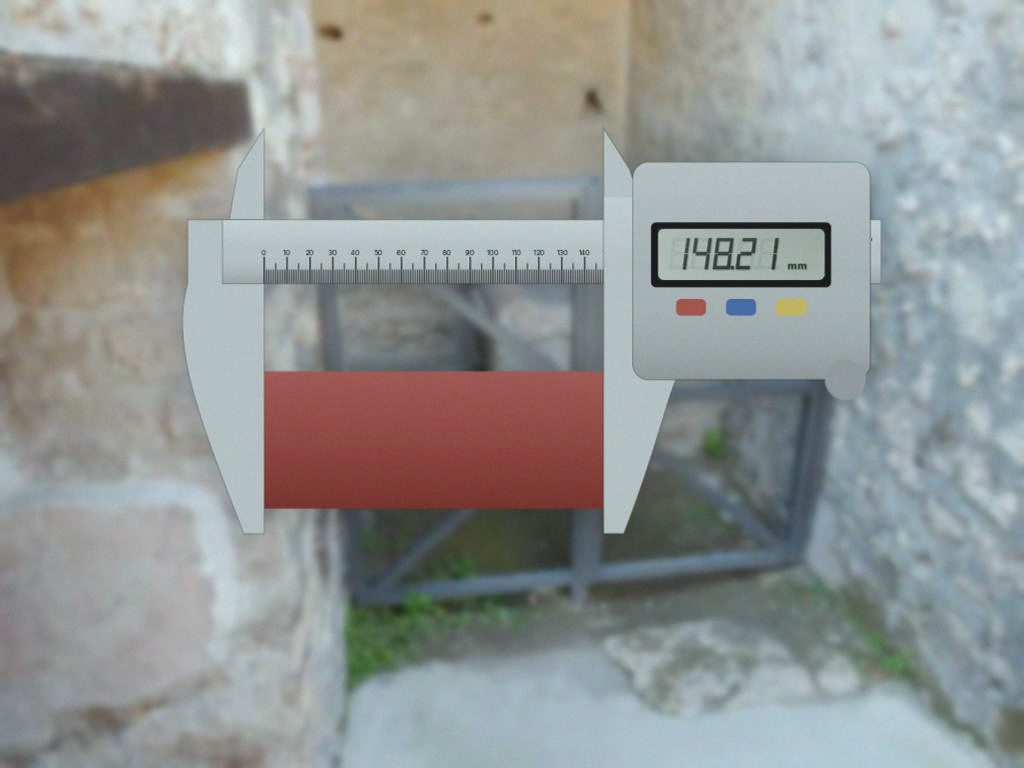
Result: 148.21 mm
